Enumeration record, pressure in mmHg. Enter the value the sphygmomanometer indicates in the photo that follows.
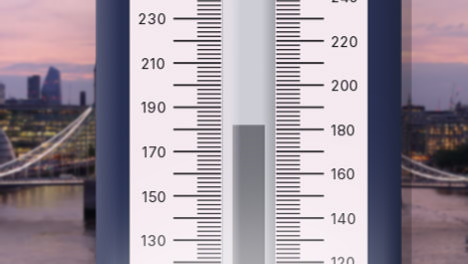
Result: 182 mmHg
